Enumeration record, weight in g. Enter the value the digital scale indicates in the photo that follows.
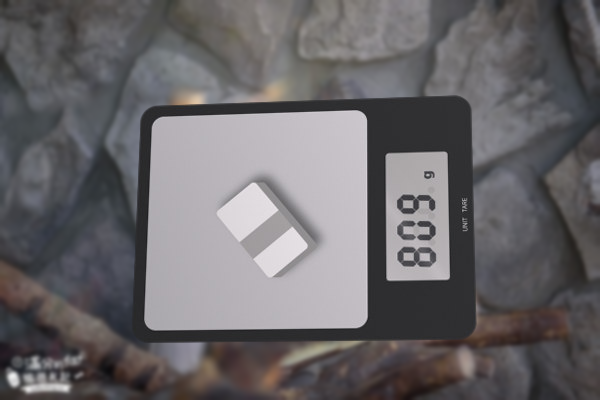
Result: 809 g
